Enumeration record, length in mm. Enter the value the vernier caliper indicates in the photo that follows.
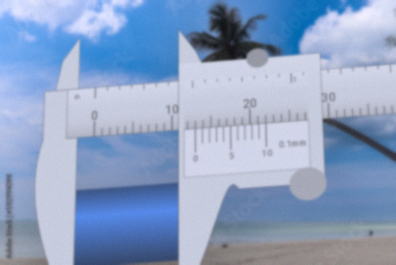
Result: 13.0 mm
